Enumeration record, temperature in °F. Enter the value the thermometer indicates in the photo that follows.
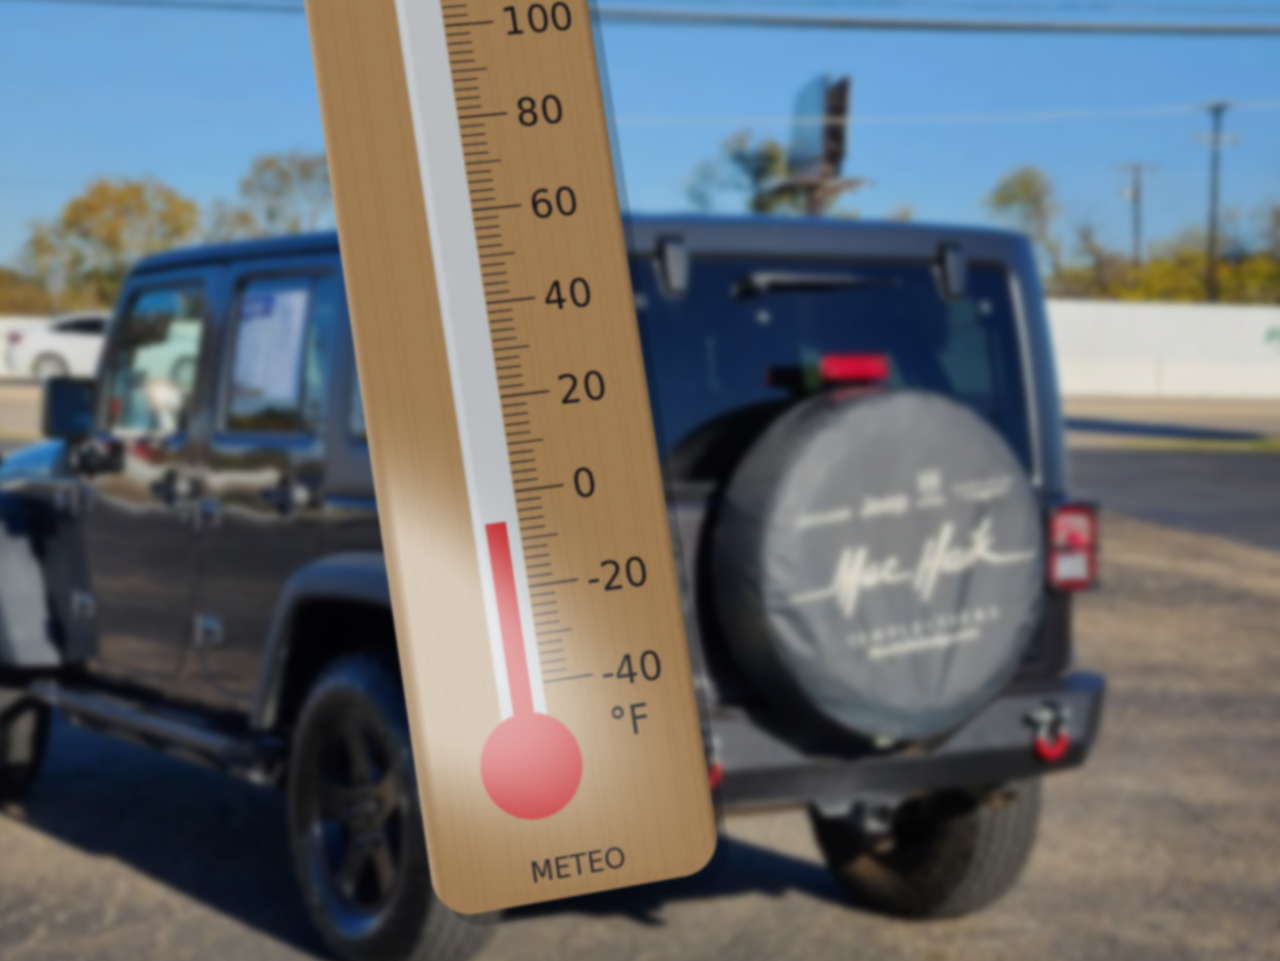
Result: -6 °F
